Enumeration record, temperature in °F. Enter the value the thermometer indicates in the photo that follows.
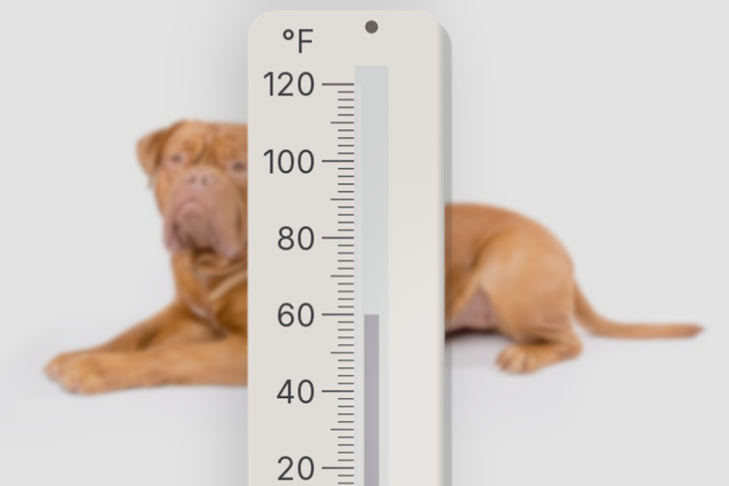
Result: 60 °F
